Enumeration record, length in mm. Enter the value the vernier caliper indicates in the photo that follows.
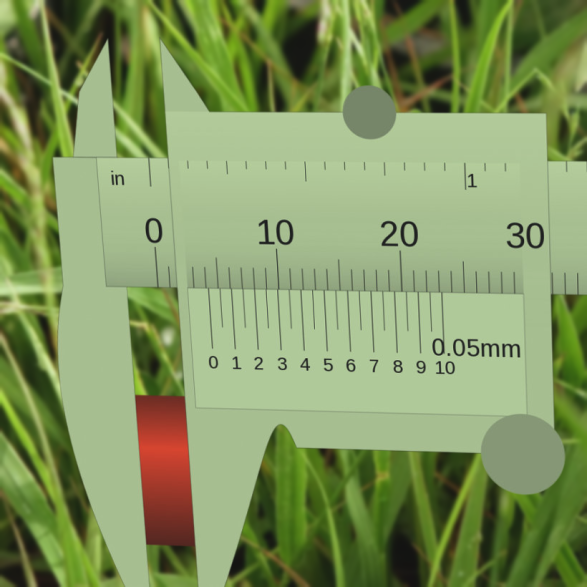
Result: 4.2 mm
